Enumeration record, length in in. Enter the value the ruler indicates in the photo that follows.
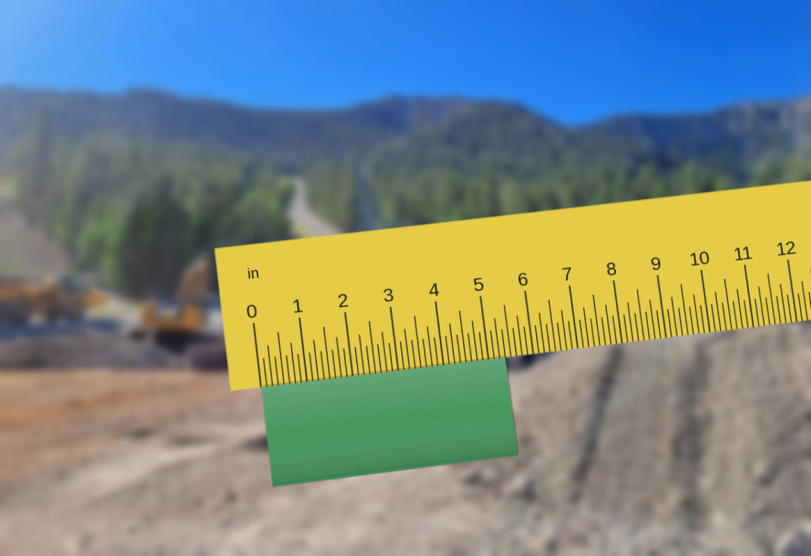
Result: 5.375 in
